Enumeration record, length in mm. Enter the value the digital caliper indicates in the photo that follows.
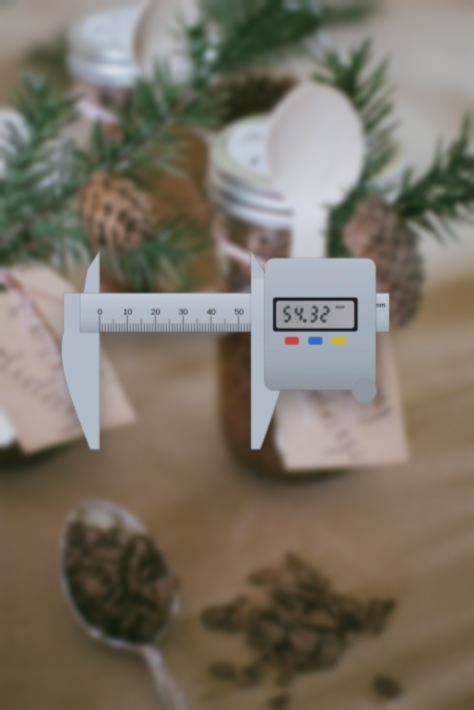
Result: 54.32 mm
